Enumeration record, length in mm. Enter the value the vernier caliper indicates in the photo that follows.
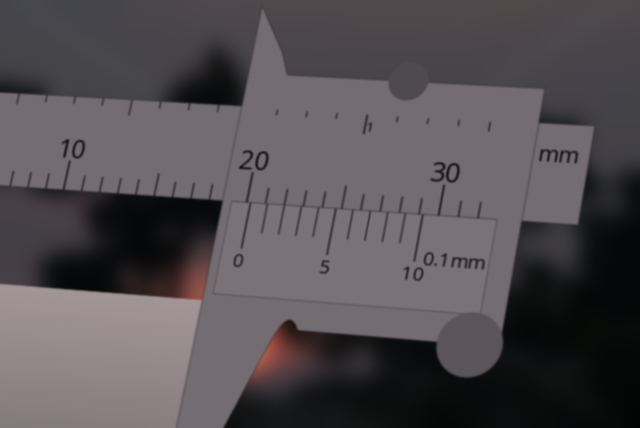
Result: 20.2 mm
